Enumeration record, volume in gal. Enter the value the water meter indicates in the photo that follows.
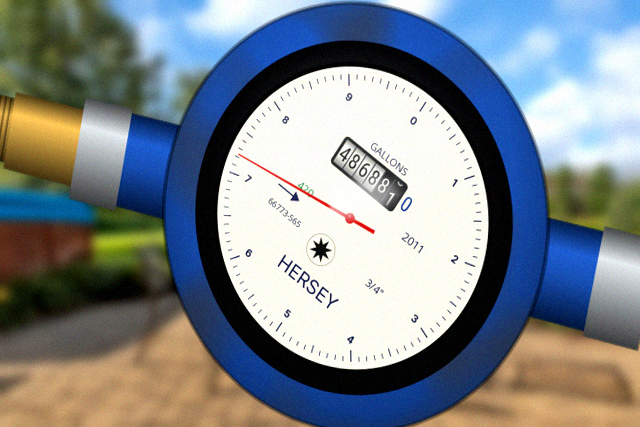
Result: 4868807.2 gal
